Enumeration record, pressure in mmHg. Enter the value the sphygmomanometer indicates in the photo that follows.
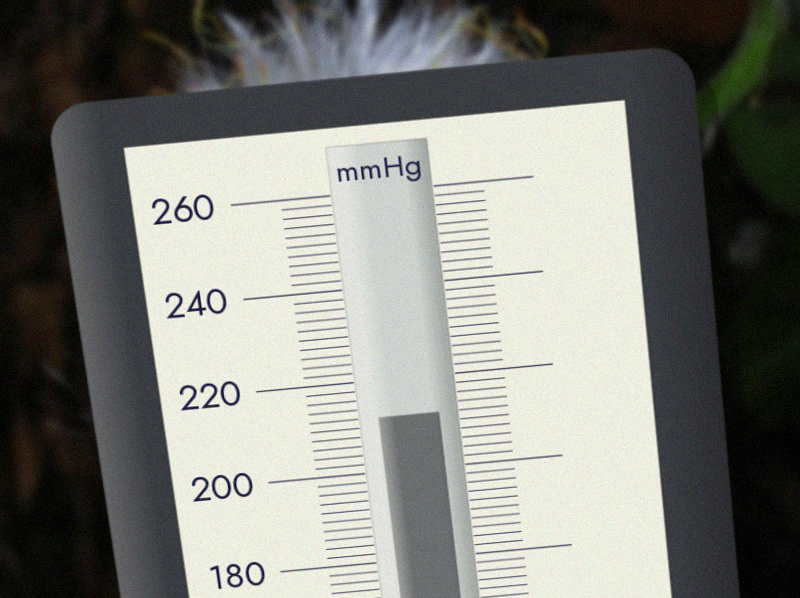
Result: 212 mmHg
